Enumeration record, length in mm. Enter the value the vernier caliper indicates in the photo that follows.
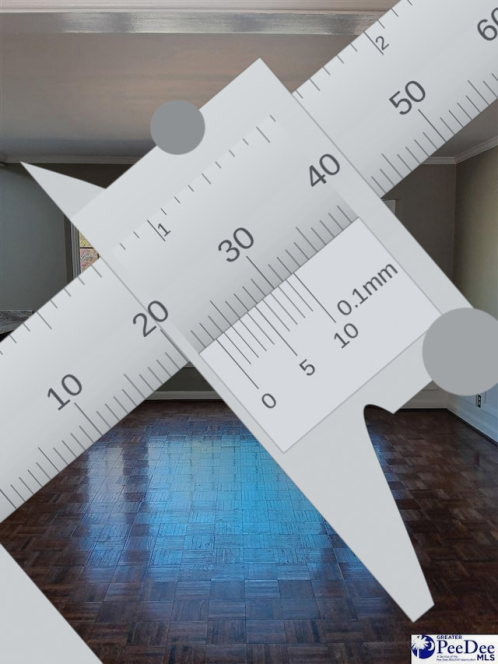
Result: 23.2 mm
